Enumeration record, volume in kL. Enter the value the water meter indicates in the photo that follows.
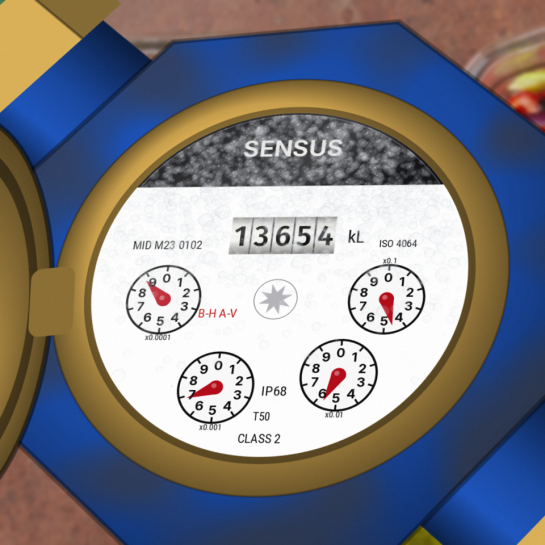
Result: 13654.4568 kL
